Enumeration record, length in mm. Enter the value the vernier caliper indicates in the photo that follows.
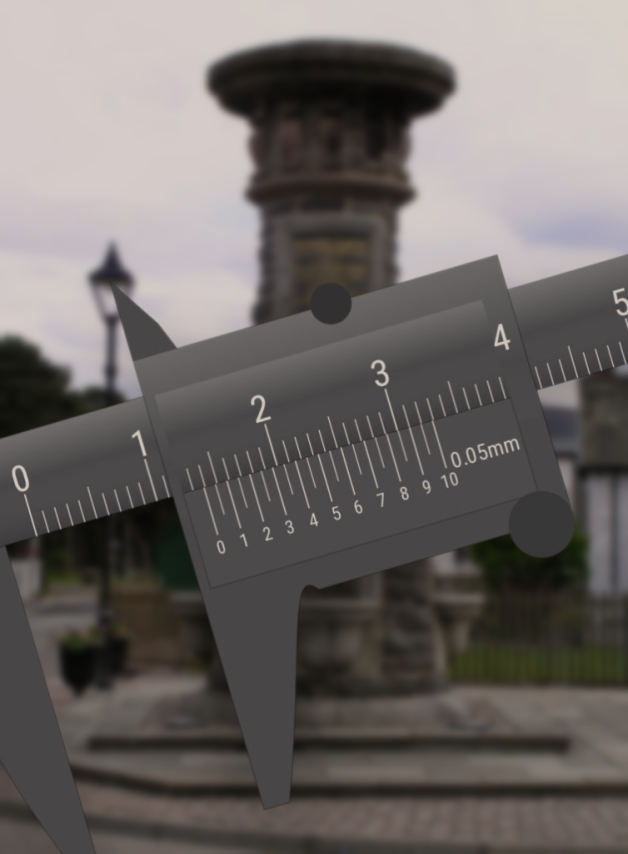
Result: 13.9 mm
